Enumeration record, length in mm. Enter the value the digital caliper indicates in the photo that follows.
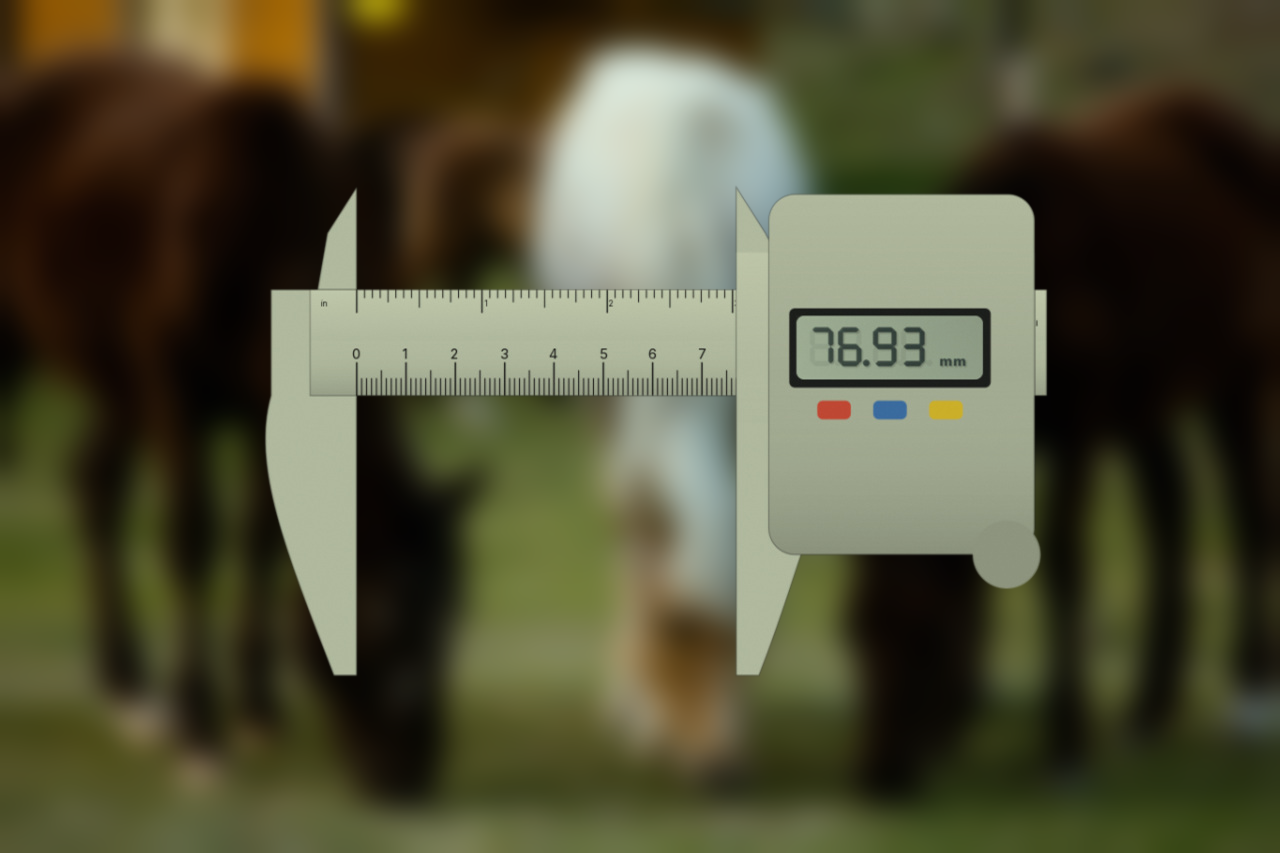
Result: 76.93 mm
